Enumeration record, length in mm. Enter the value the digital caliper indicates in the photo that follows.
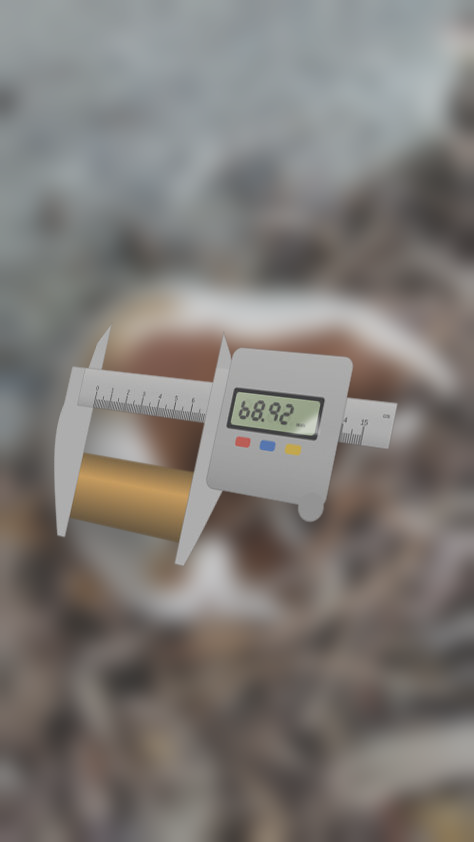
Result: 68.92 mm
